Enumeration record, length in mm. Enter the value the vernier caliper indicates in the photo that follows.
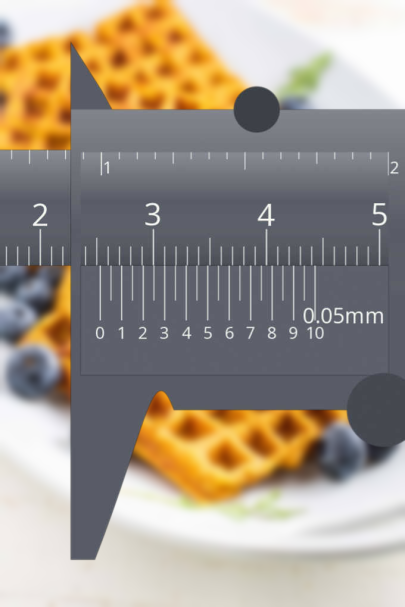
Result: 25.3 mm
